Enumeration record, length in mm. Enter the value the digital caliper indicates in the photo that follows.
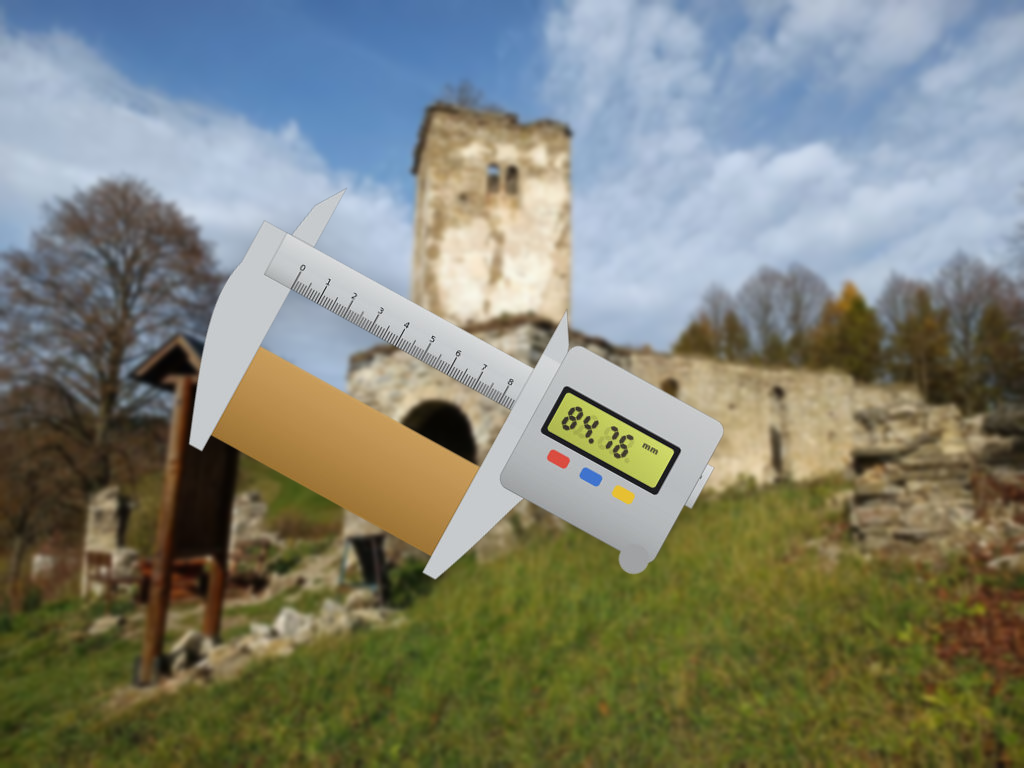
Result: 84.76 mm
